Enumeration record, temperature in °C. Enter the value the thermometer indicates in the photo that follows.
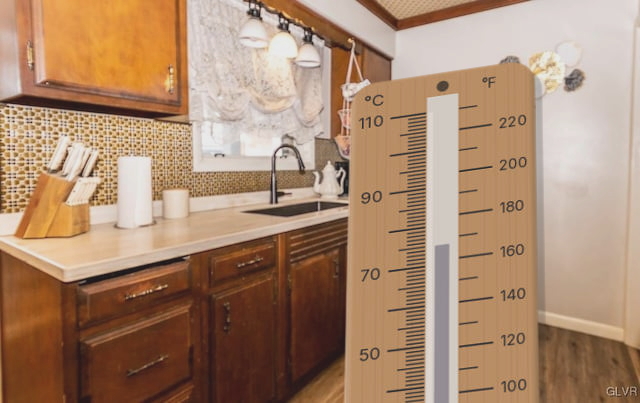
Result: 75 °C
